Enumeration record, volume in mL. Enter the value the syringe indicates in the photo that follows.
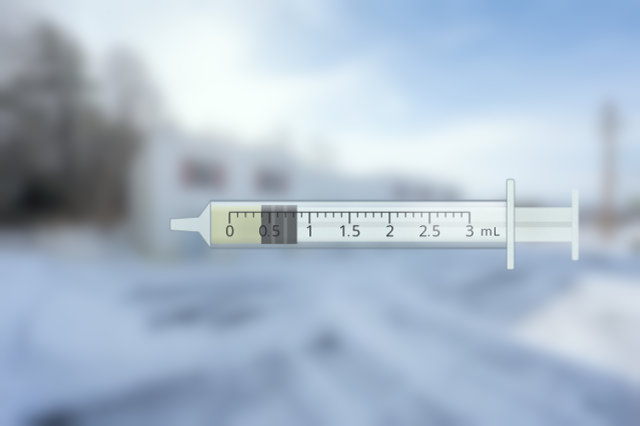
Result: 0.4 mL
